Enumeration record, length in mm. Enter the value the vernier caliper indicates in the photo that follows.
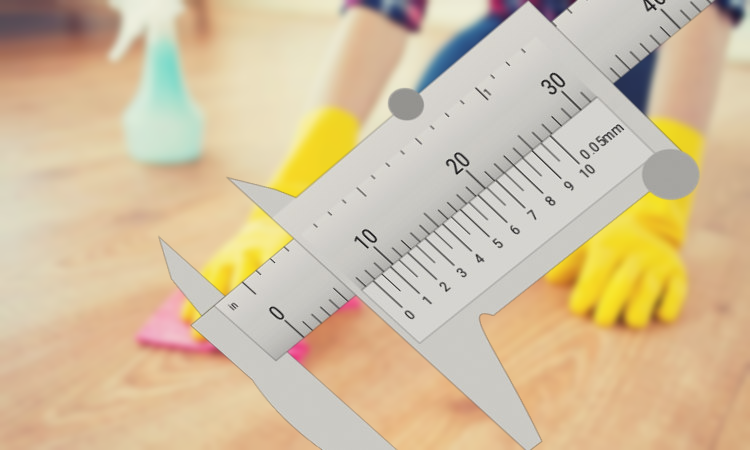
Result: 7.8 mm
